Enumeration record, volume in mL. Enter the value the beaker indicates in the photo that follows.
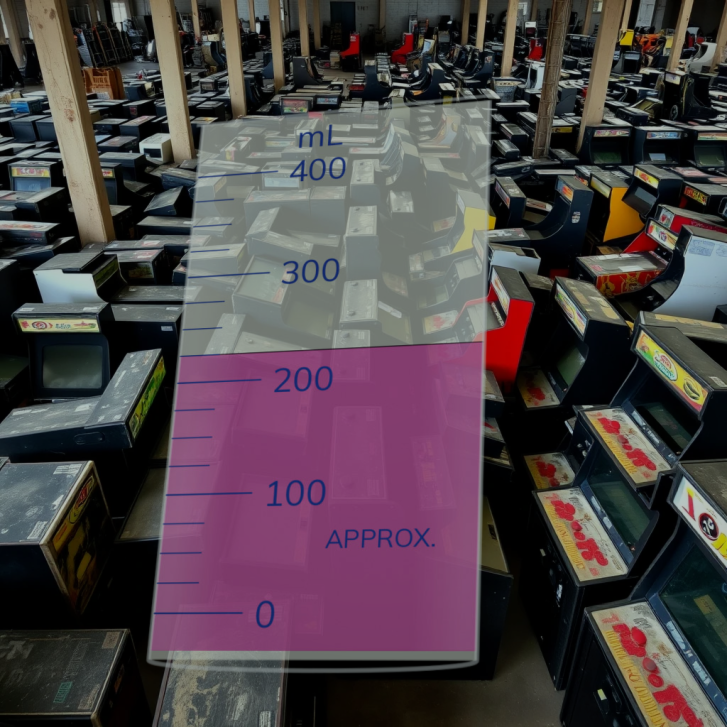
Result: 225 mL
